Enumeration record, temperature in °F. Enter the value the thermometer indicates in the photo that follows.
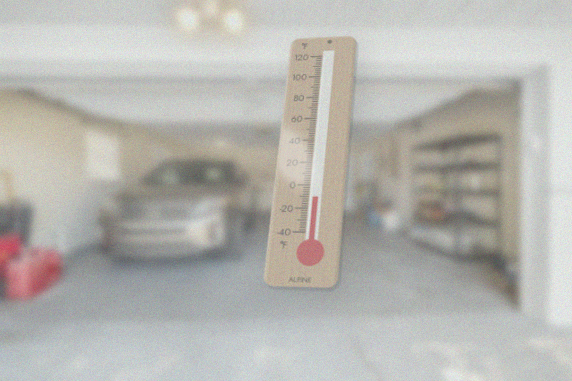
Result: -10 °F
